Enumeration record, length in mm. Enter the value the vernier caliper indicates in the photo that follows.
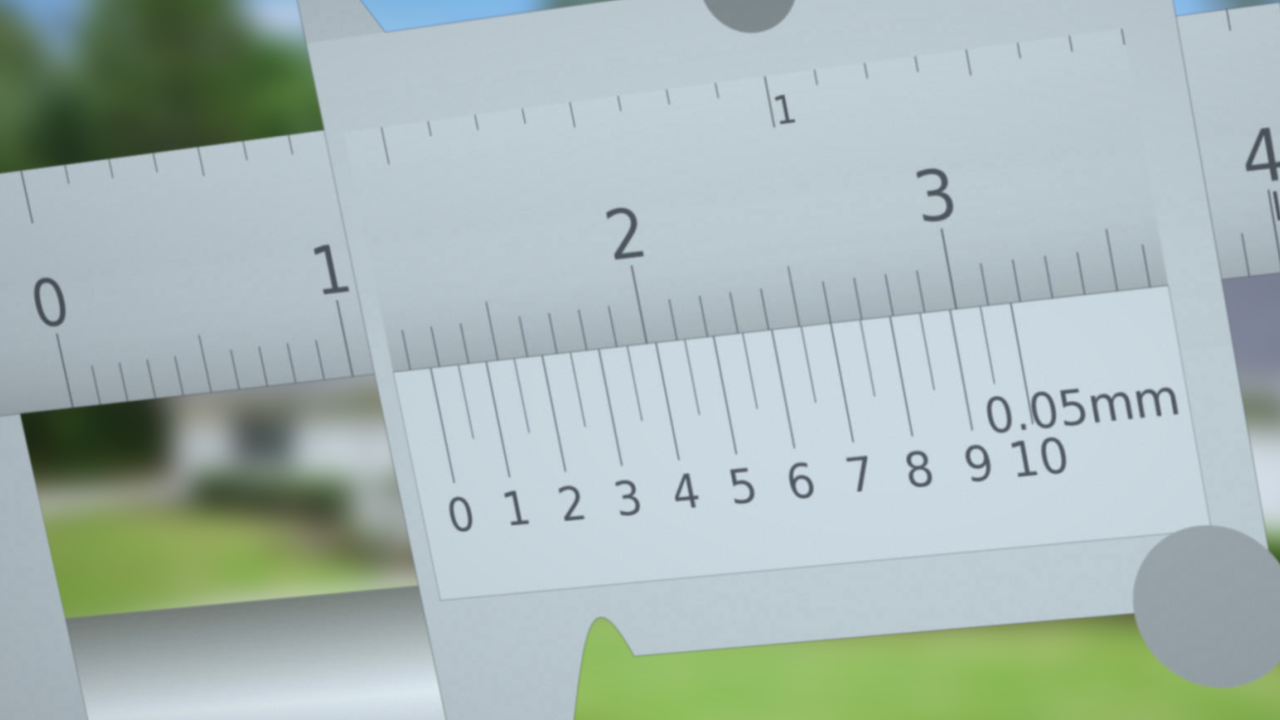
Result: 12.70 mm
